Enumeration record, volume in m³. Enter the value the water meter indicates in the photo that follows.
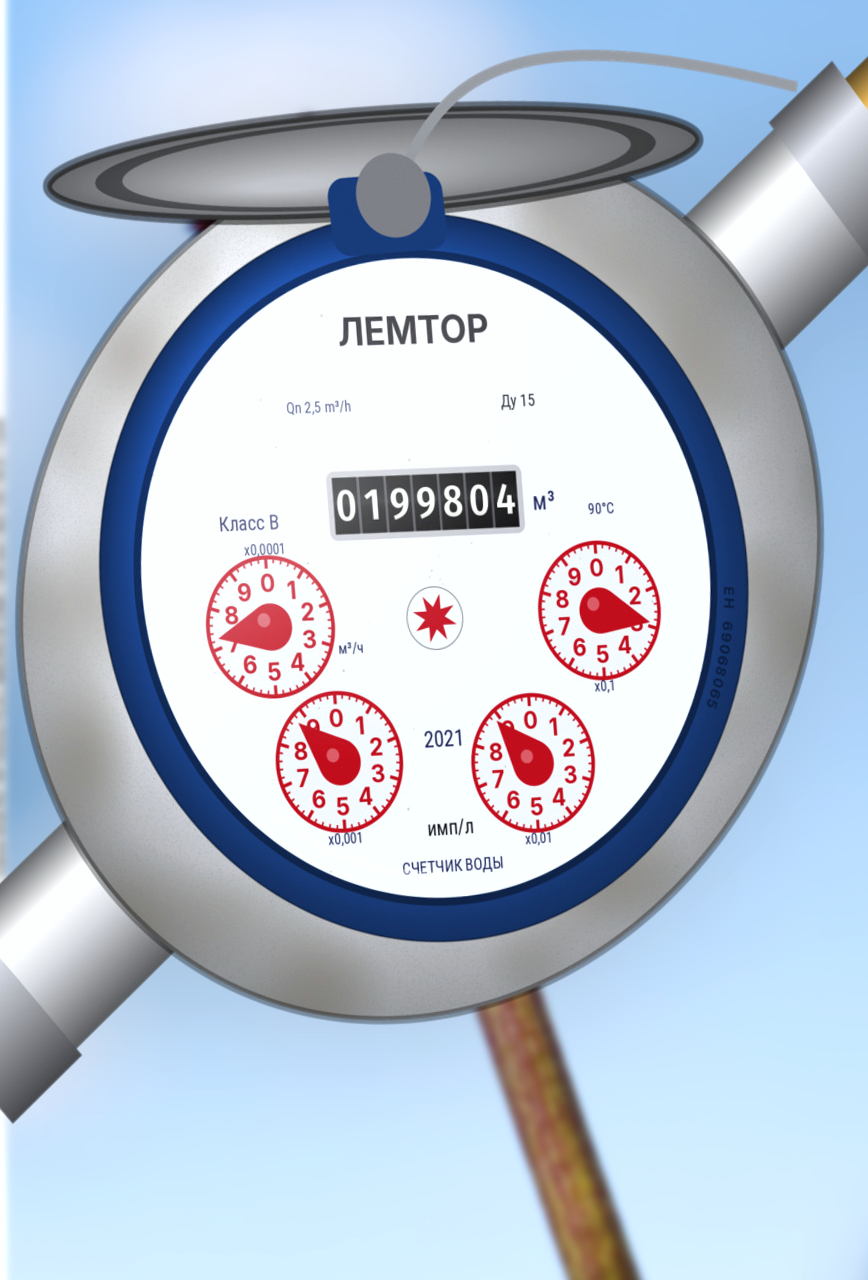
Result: 199804.2887 m³
